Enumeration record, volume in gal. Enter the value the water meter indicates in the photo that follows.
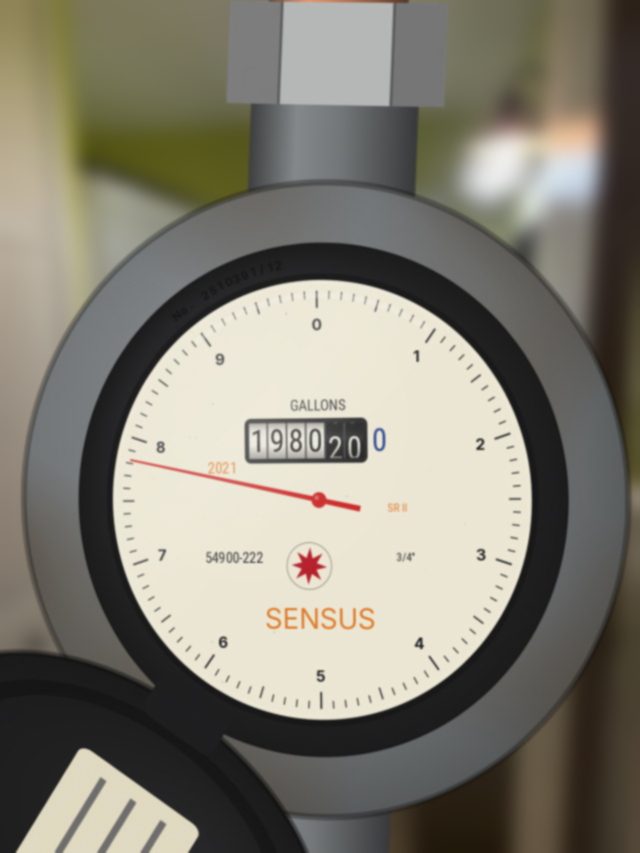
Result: 1980197.8 gal
